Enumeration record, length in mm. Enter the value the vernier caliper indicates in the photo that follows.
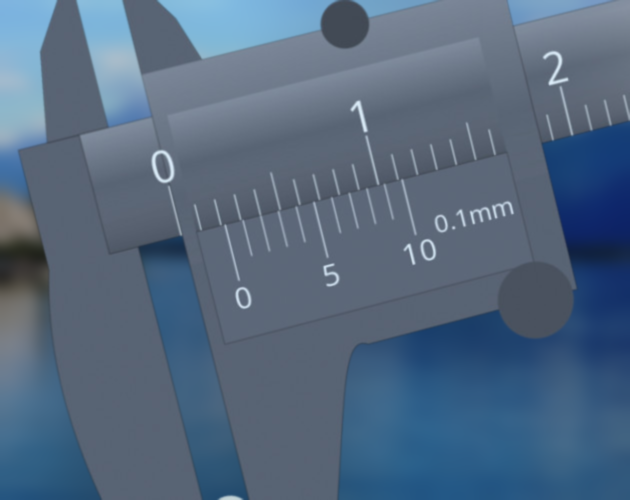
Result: 2.2 mm
